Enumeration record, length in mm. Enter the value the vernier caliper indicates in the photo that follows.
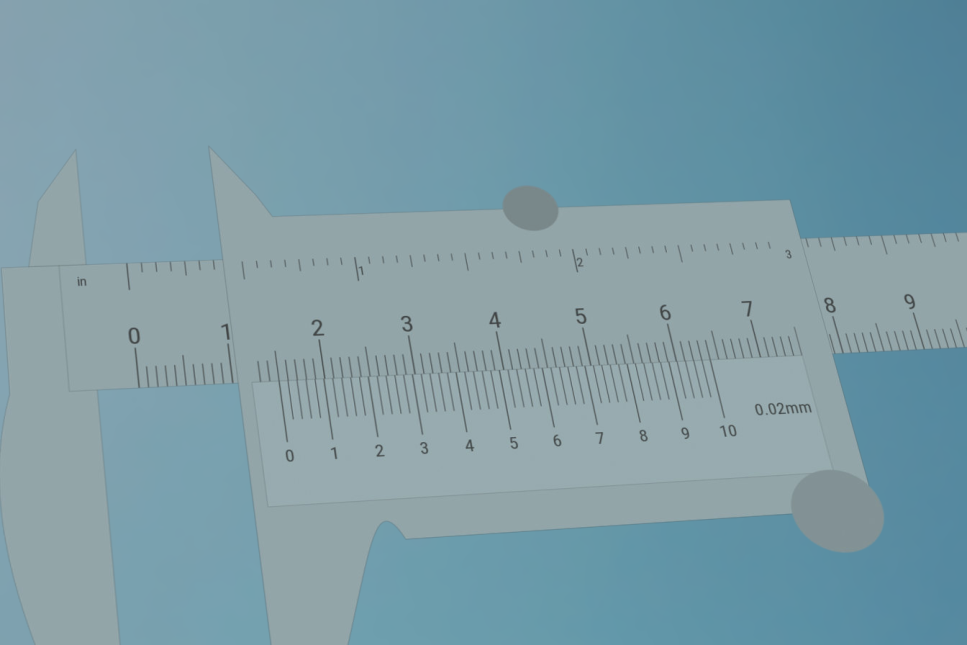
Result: 15.0 mm
